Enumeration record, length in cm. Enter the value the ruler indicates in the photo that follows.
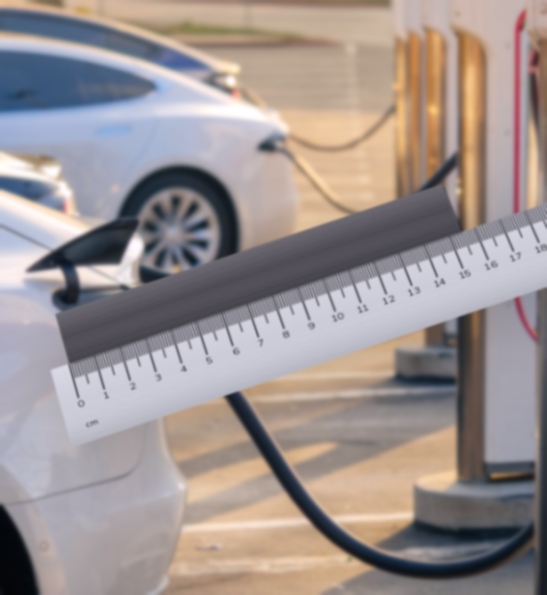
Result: 15.5 cm
